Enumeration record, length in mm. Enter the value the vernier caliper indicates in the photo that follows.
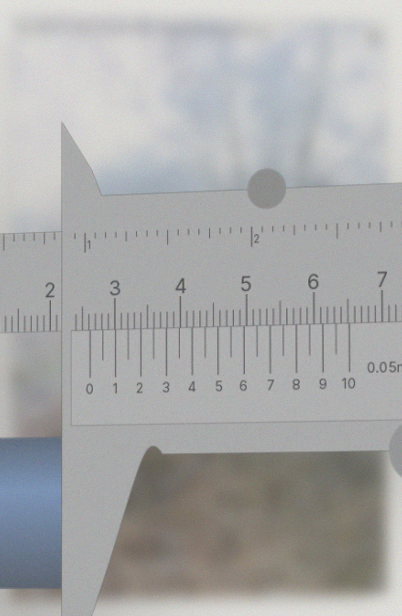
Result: 26.2 mm
